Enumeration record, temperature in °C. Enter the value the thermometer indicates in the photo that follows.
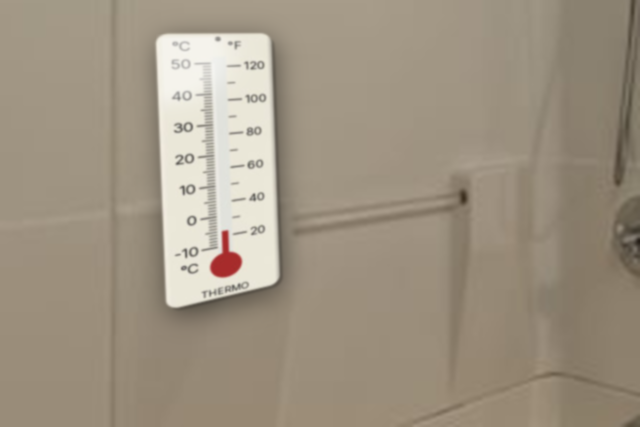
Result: -5 °C
